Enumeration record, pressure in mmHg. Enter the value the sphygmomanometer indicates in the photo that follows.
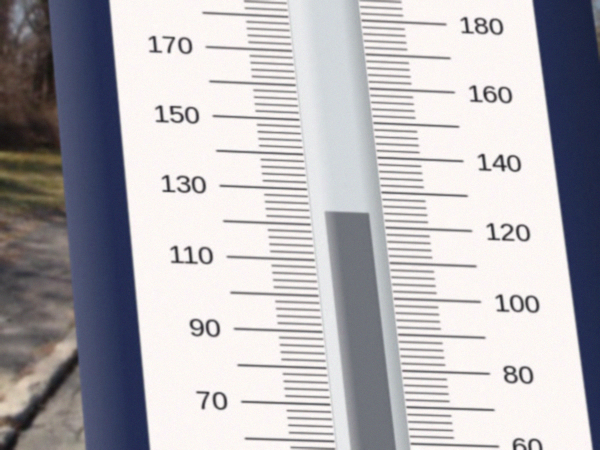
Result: 124 mmHg
